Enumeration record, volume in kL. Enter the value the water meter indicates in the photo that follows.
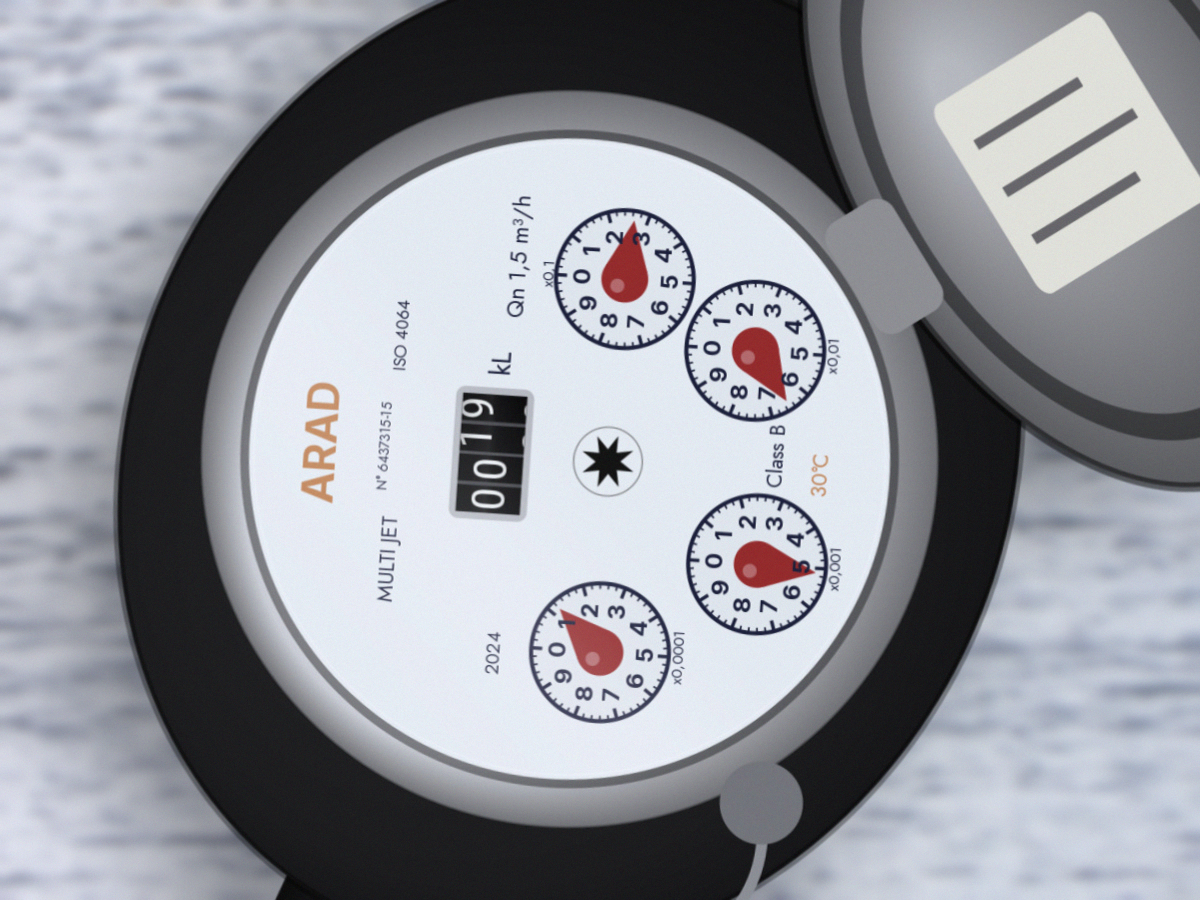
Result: 19.2651 kL
